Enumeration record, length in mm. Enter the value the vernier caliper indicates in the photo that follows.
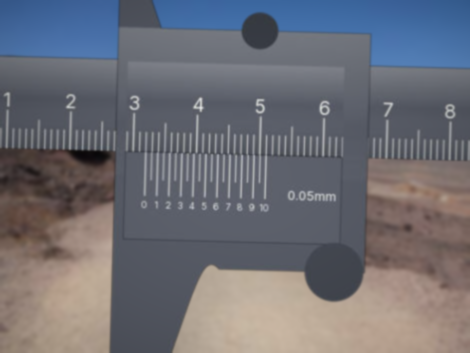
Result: 32.0 mm
